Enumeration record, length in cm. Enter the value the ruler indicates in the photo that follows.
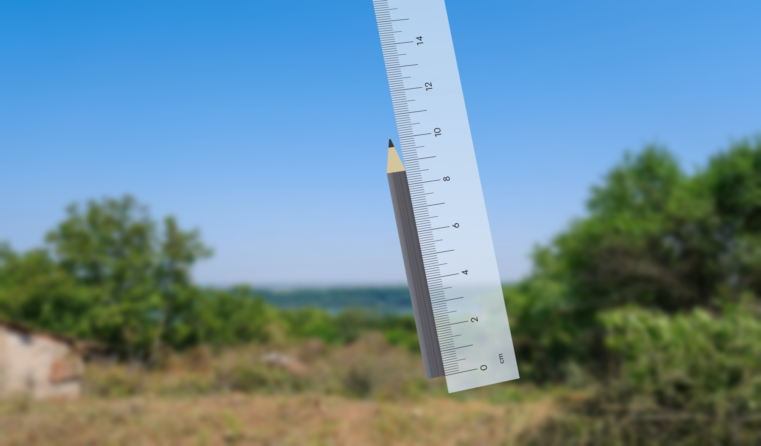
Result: 10 cm
